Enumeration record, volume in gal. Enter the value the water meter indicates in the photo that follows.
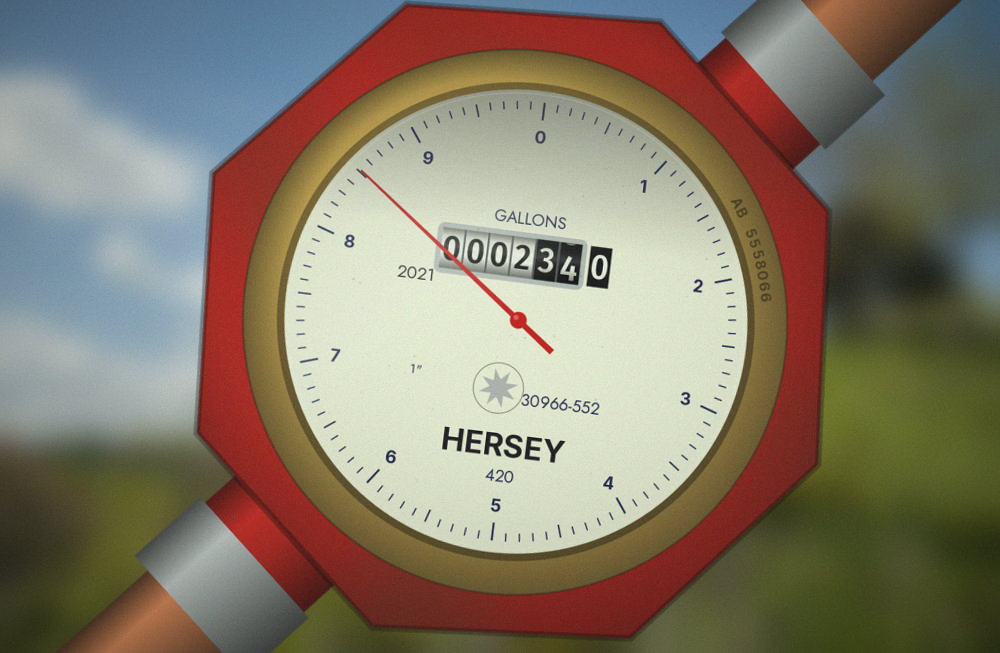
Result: 2338.5 gal
